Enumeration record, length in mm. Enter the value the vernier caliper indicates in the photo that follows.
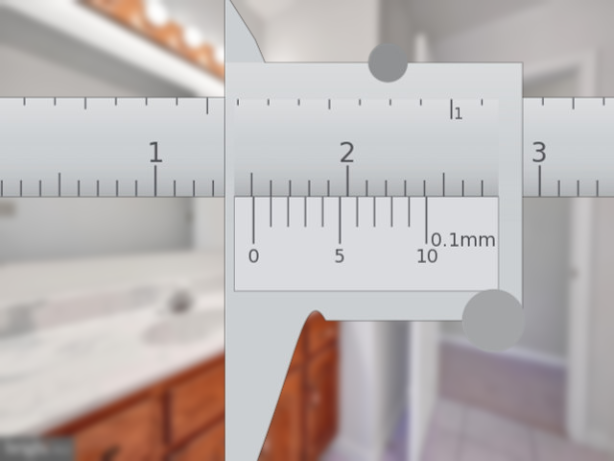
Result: 15.1 mm
